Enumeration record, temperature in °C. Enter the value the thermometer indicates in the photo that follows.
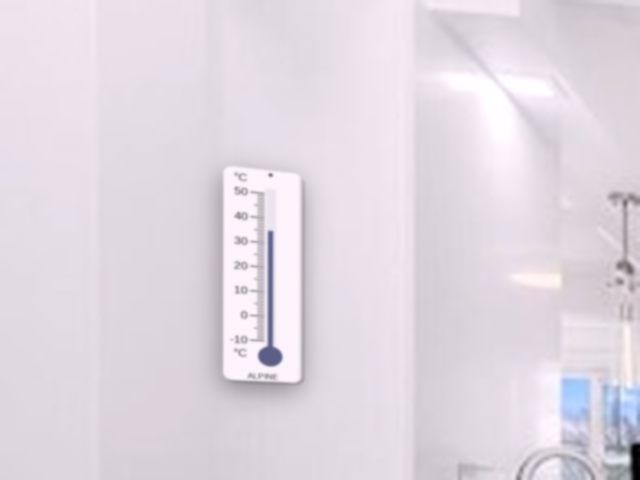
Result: 35 °C
